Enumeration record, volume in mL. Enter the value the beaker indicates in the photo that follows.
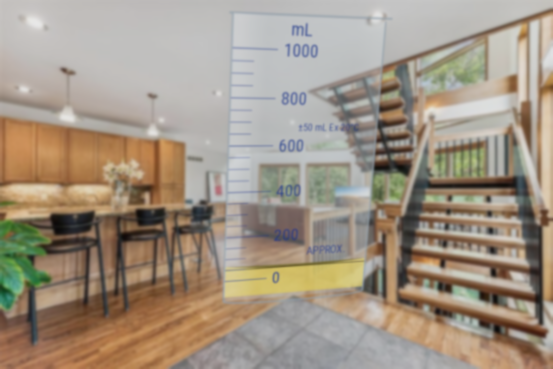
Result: 50 mL
